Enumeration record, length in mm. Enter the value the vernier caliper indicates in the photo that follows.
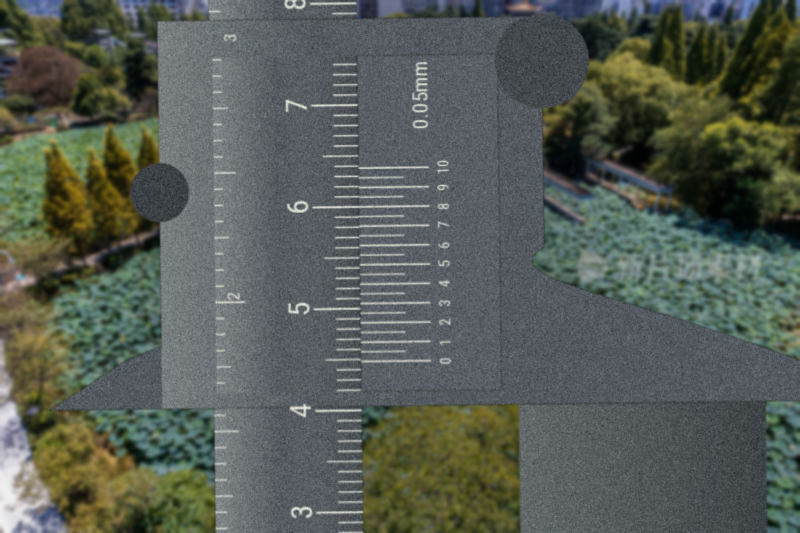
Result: 44.8 mm
